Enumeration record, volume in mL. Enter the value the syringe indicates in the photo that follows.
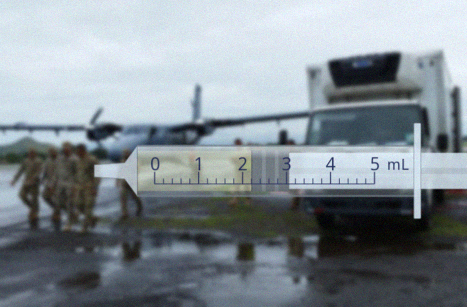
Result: 2.2 mL
